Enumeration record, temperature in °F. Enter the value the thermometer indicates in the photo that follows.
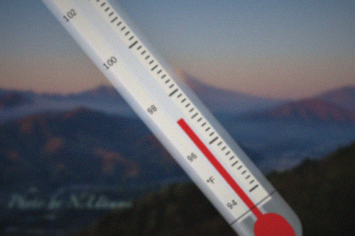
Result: 97.2 °F
